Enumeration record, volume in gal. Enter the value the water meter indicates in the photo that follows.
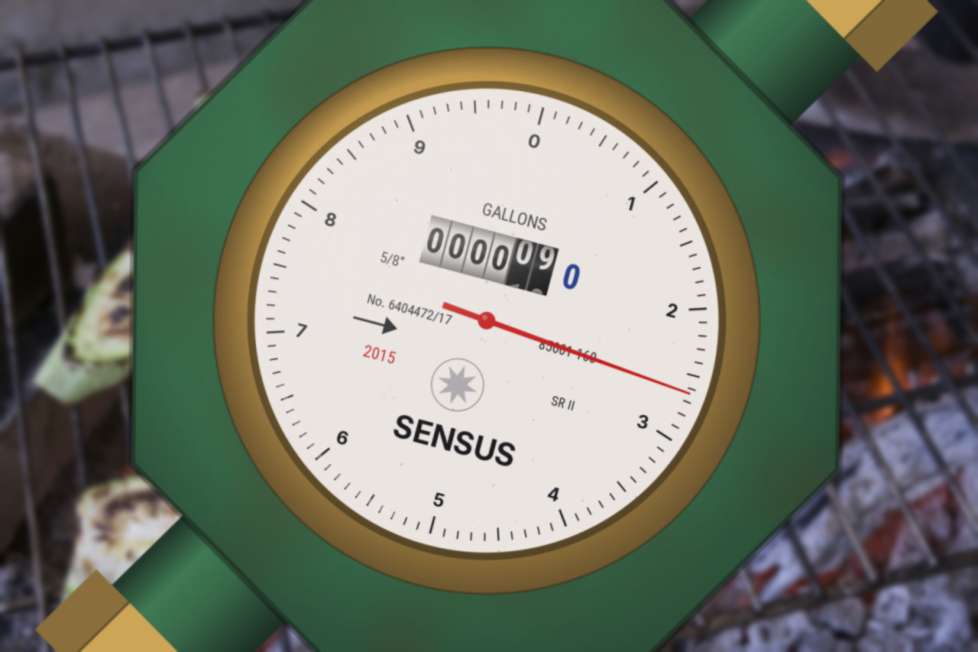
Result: 92.6 gal
